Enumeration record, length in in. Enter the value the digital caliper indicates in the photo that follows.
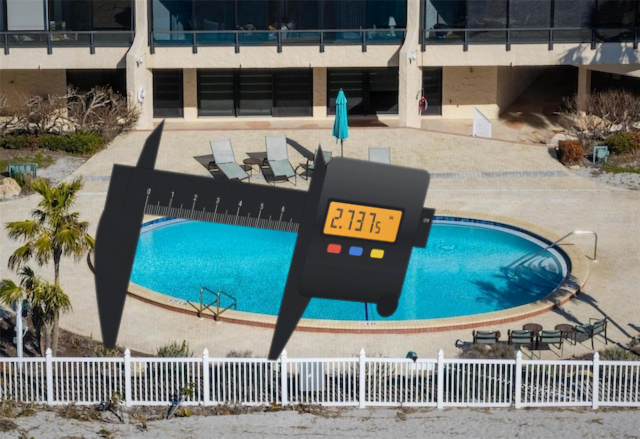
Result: 2.7375 in
